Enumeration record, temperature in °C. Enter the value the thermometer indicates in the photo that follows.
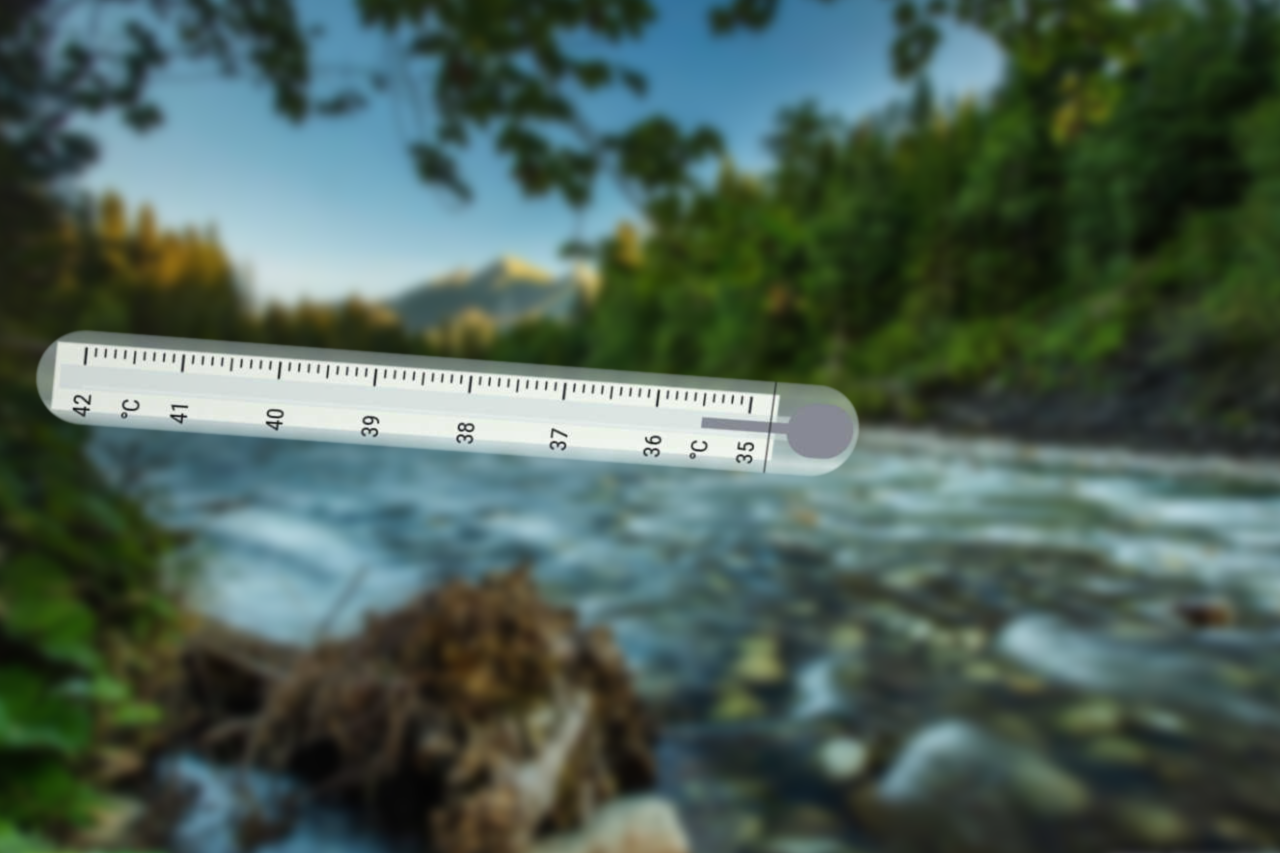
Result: 35.5 °C
